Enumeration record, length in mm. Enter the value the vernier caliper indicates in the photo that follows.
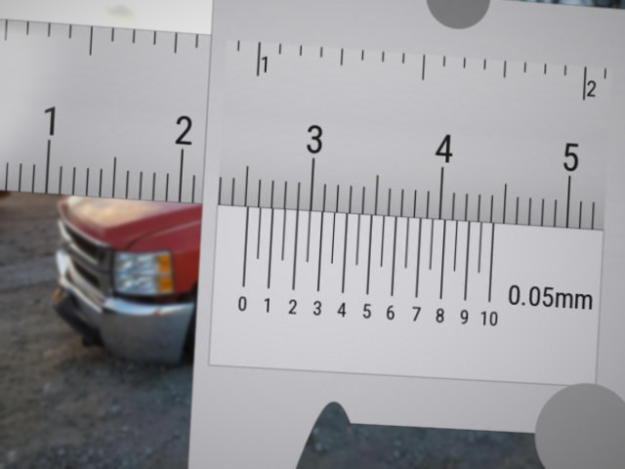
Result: 25.2 mm
